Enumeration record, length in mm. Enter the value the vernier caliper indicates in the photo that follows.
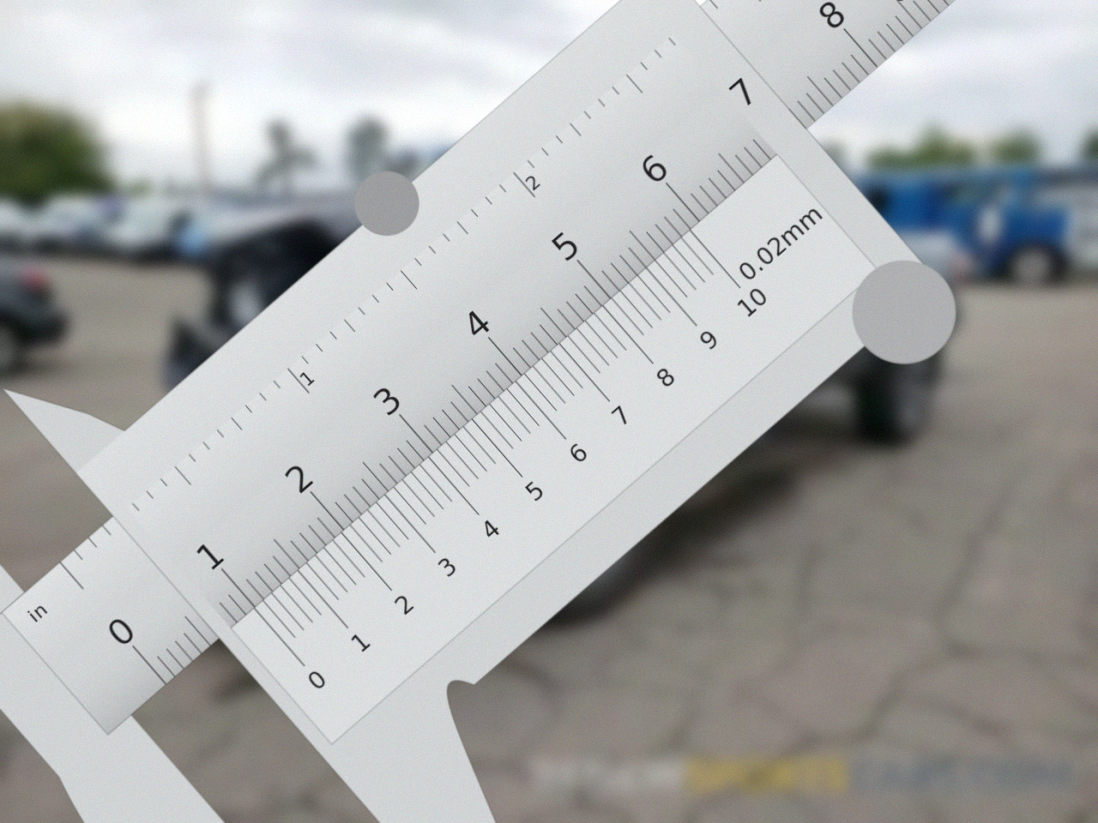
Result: 9.9 mm
